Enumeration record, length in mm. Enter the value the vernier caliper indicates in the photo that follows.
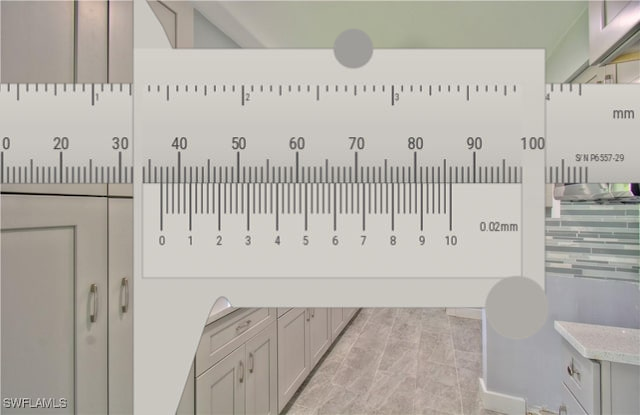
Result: 37.0 mm
